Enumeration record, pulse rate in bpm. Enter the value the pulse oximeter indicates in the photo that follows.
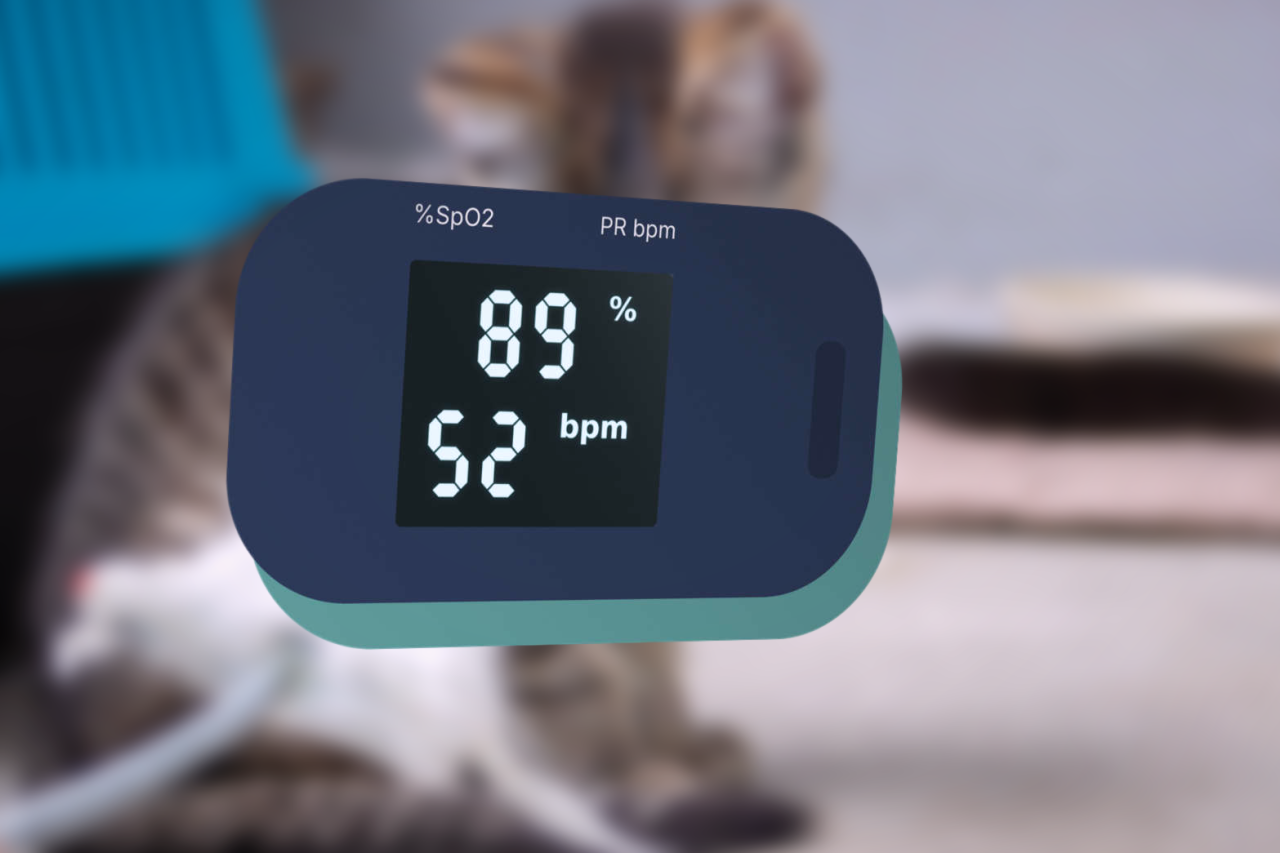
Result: 52 bpm
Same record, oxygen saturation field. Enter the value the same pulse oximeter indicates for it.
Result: 89 %
